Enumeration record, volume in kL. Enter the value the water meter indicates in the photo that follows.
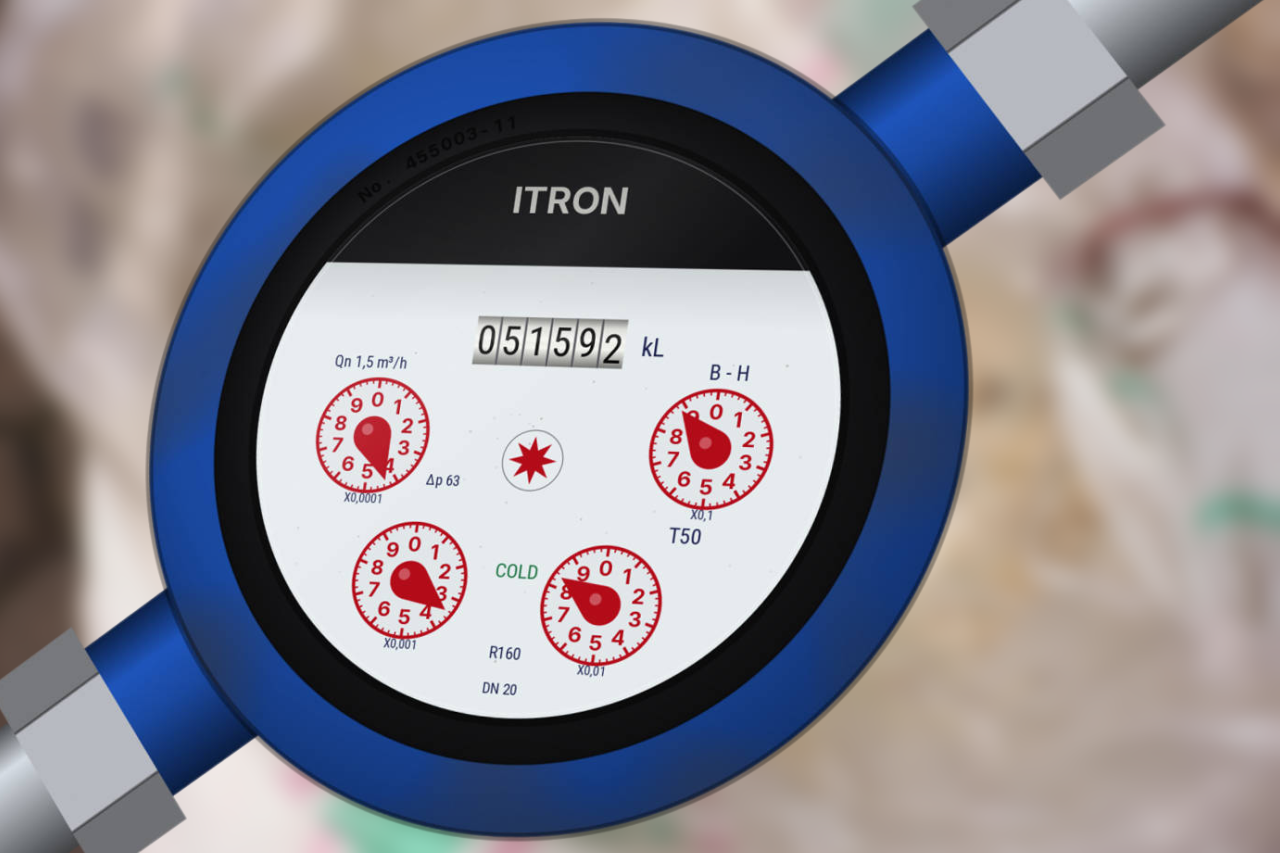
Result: 51591.8834 kL
